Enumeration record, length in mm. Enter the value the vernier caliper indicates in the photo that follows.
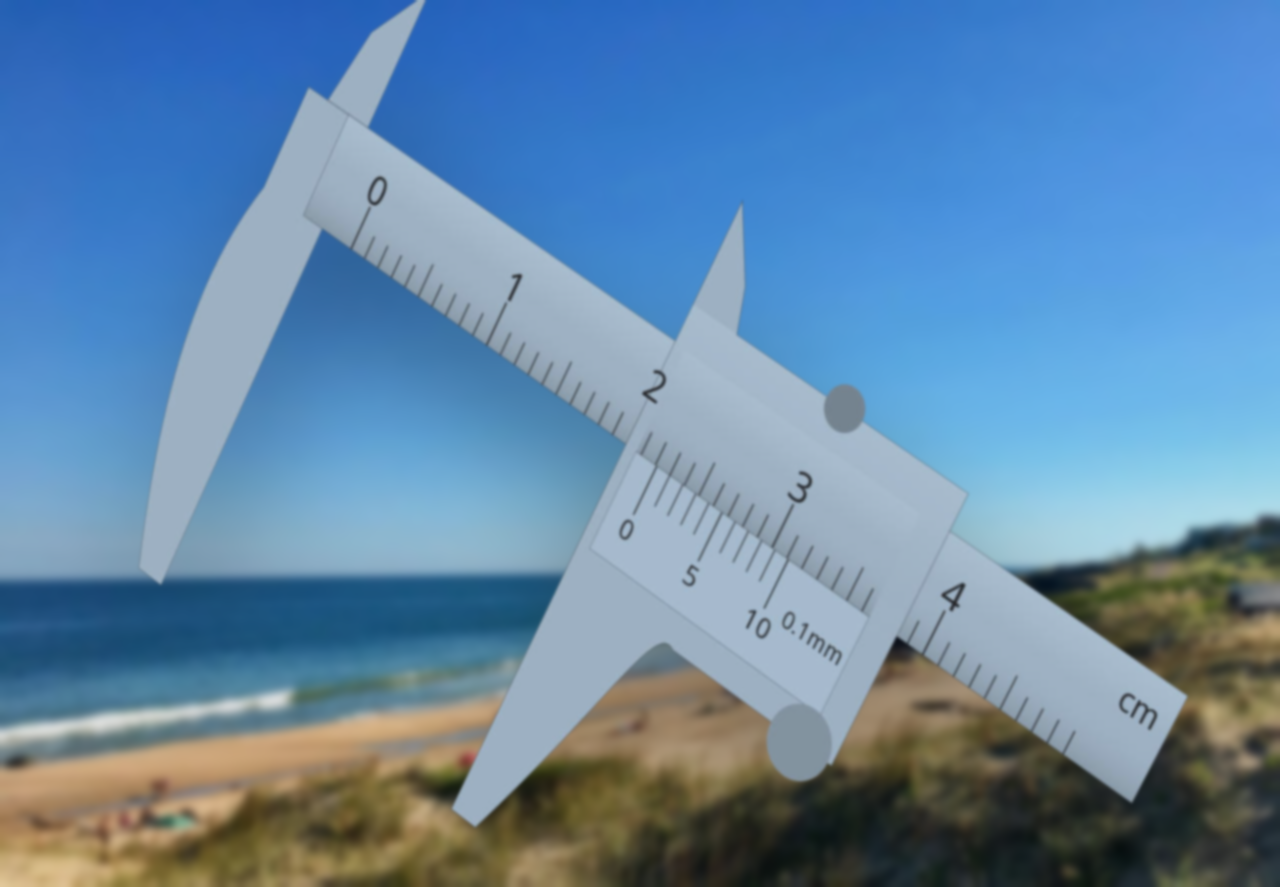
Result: 22.1 mm
